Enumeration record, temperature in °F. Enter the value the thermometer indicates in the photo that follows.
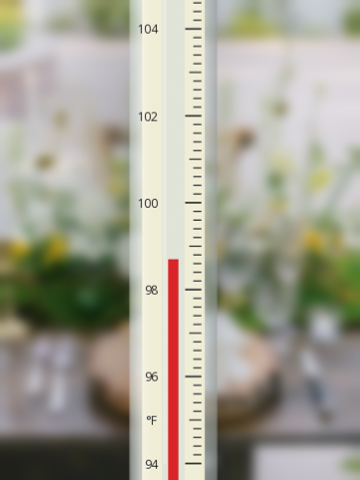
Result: 98.7 °F
